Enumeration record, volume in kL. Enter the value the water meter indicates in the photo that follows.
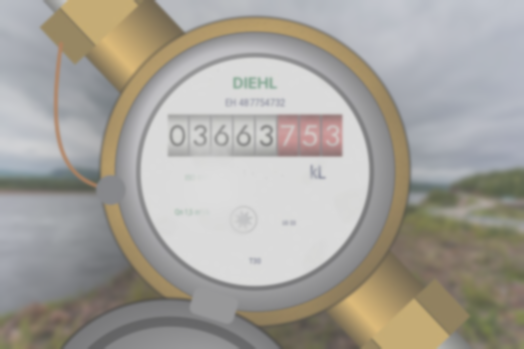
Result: 3663.753 kL
